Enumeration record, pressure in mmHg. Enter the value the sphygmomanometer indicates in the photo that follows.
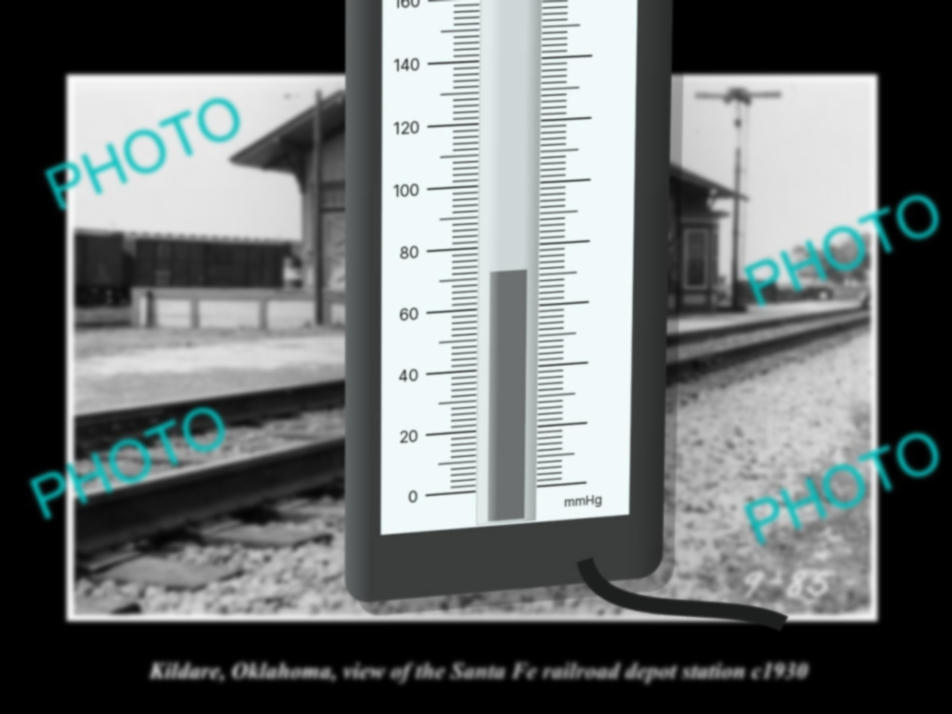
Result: 72 mmHg
